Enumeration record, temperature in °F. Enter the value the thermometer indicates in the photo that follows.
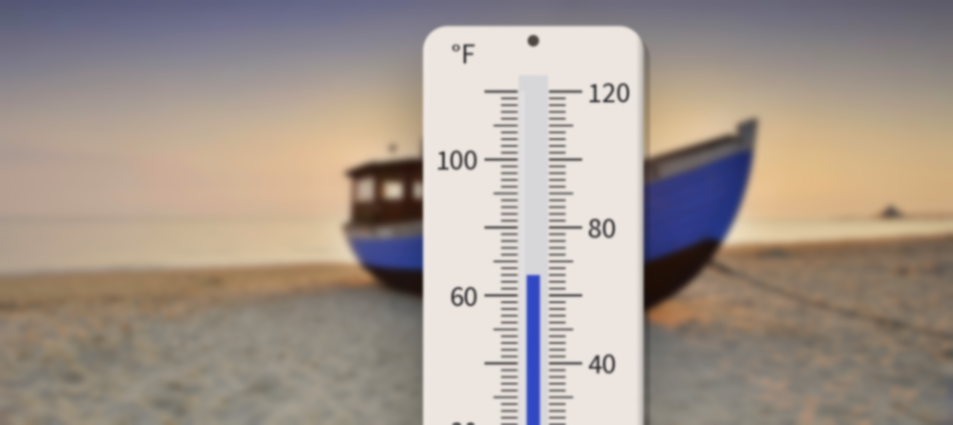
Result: 66 °F
